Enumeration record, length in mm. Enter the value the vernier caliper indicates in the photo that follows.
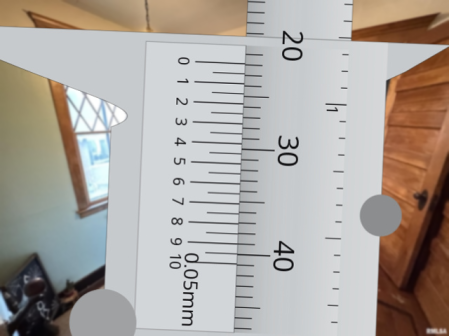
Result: 21.9 mm
